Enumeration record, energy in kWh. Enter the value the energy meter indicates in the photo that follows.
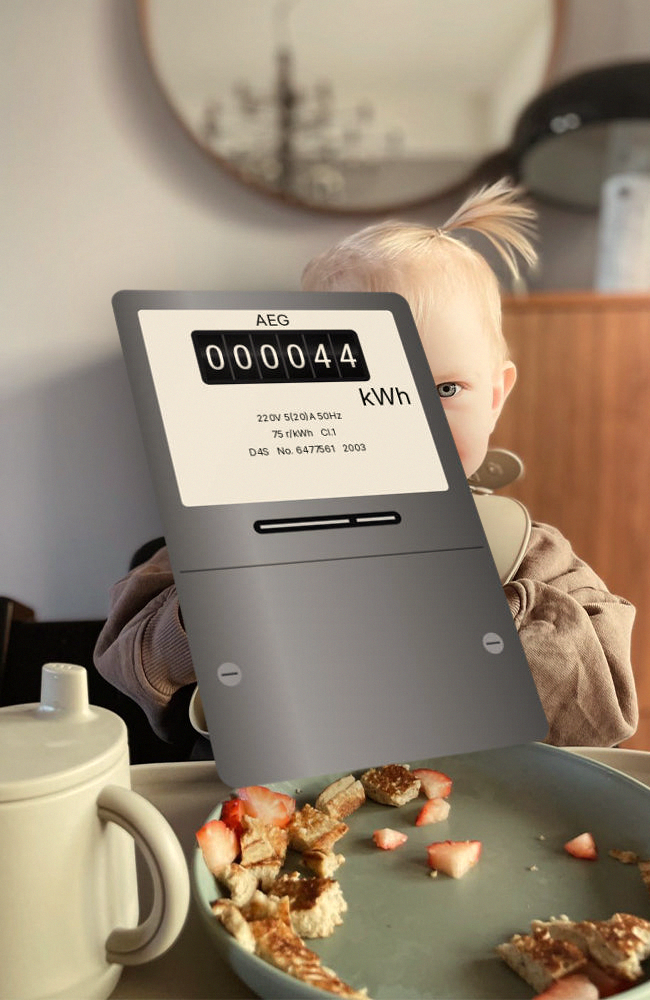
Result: 44 kWh
